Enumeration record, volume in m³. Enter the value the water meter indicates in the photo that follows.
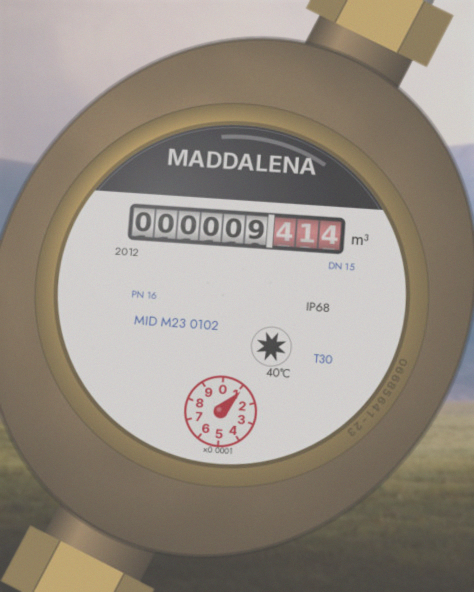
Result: 9.4141 m³
